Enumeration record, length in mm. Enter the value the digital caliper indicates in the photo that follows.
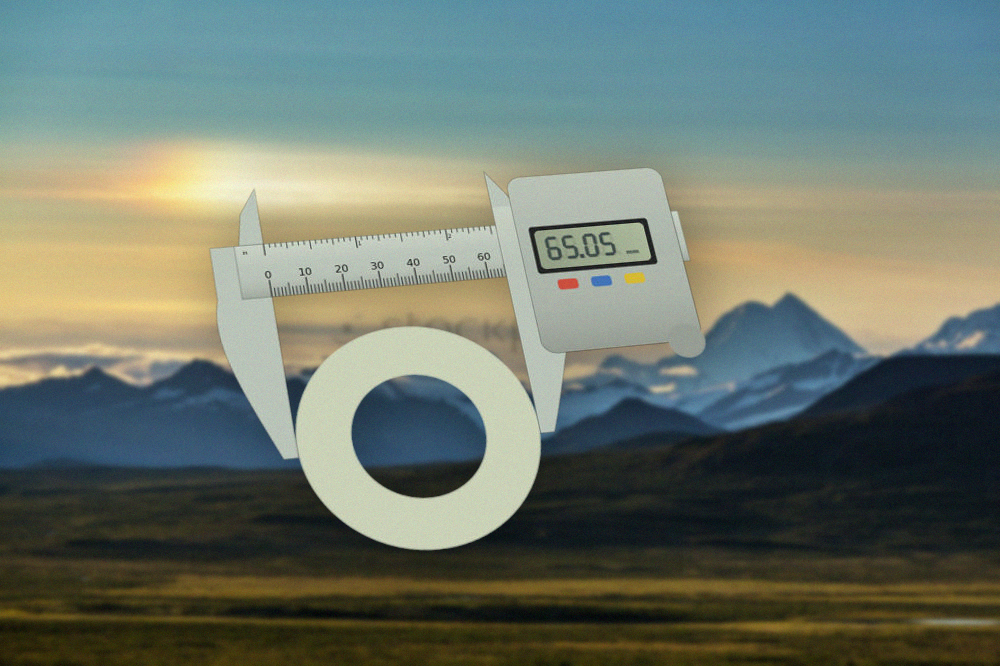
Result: 65.05 mm
